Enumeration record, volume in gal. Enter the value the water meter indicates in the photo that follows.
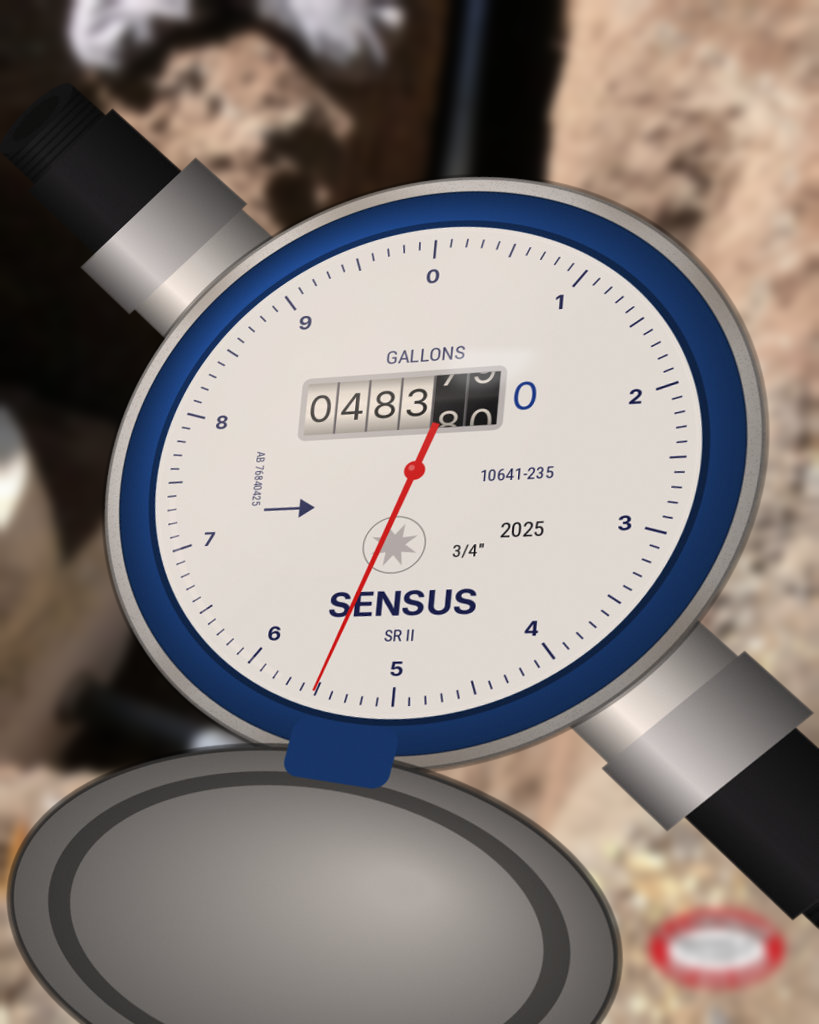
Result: 483795.5 gal
